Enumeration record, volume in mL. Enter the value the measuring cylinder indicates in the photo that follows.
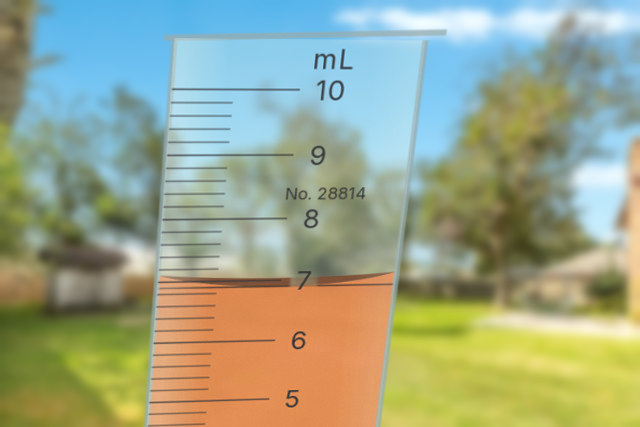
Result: 6.9 mL
